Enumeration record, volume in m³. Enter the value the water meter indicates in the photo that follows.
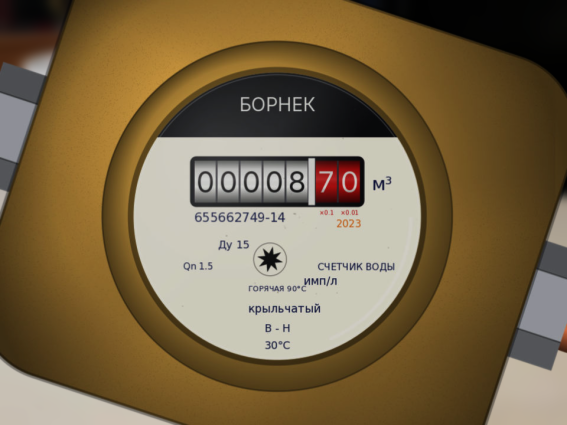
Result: 8.70 m³
